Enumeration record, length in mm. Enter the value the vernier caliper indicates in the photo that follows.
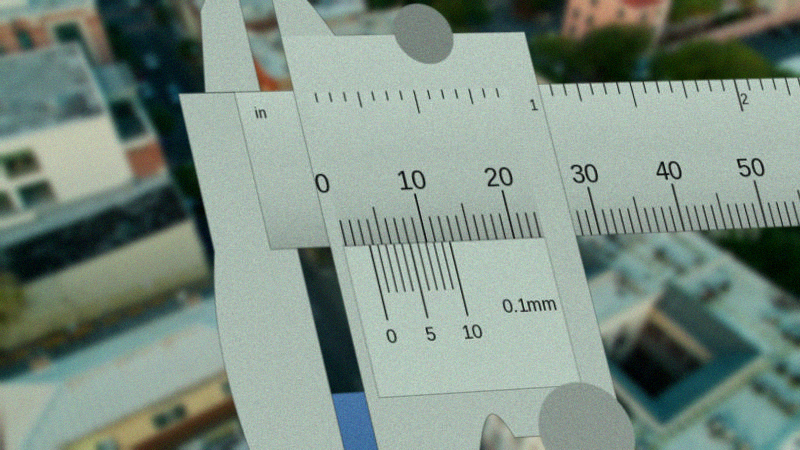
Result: 3.6 mm
